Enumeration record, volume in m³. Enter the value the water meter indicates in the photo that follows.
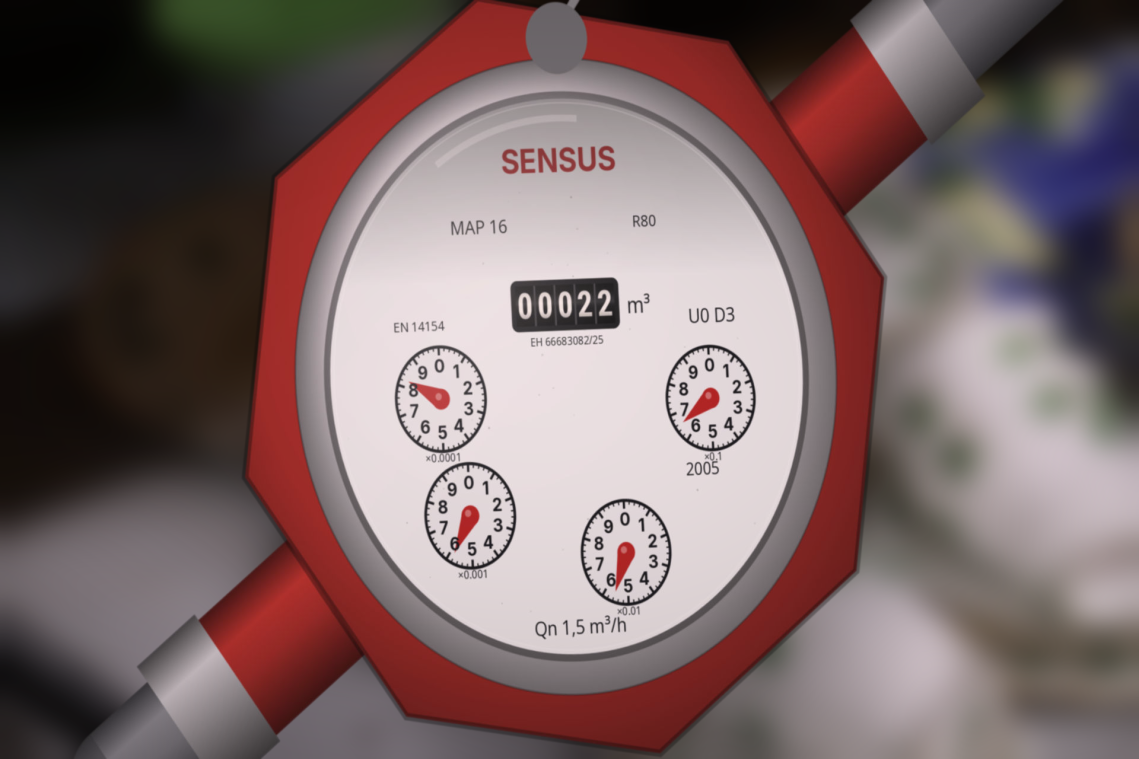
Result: 22.6558 m³
